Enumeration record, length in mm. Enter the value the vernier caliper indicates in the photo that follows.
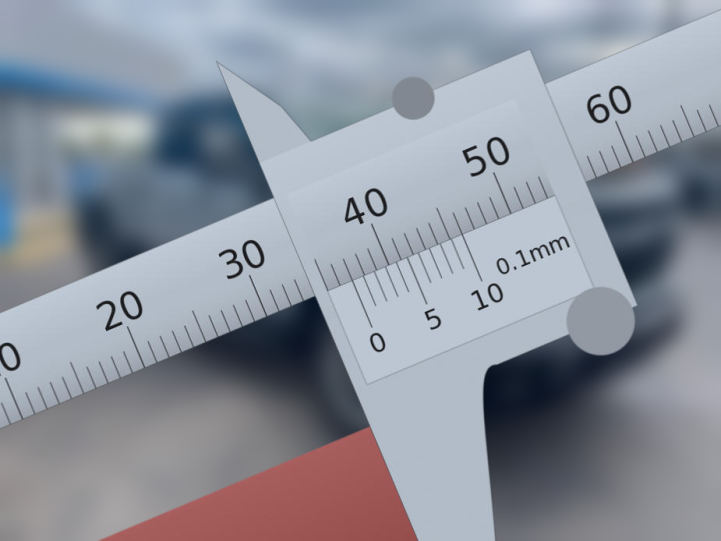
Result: 37.0 mm
